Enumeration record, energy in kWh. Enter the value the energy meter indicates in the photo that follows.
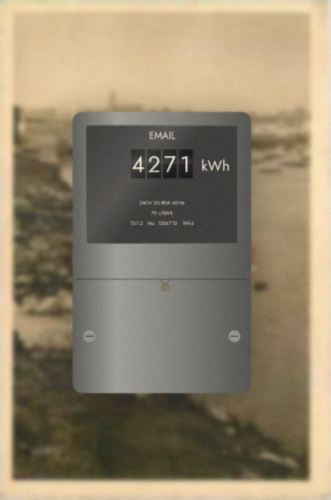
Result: 4271 kWh
